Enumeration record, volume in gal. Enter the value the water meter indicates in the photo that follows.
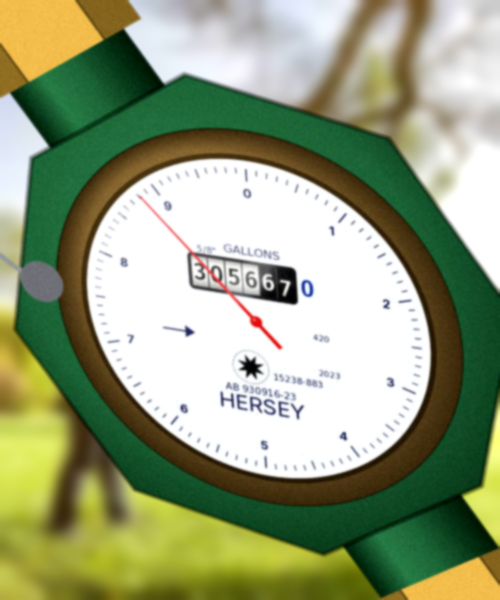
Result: 3056668.8 gal
